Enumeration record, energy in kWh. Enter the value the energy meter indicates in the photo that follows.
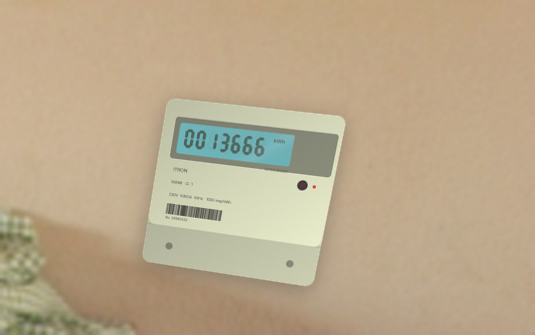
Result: 13666 kWh
